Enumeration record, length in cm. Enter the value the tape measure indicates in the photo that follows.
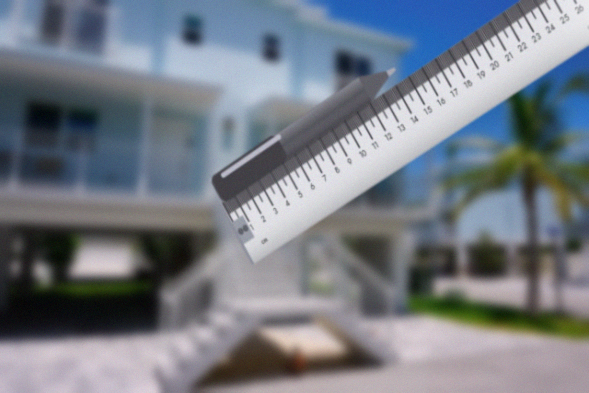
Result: 14.5 cm
